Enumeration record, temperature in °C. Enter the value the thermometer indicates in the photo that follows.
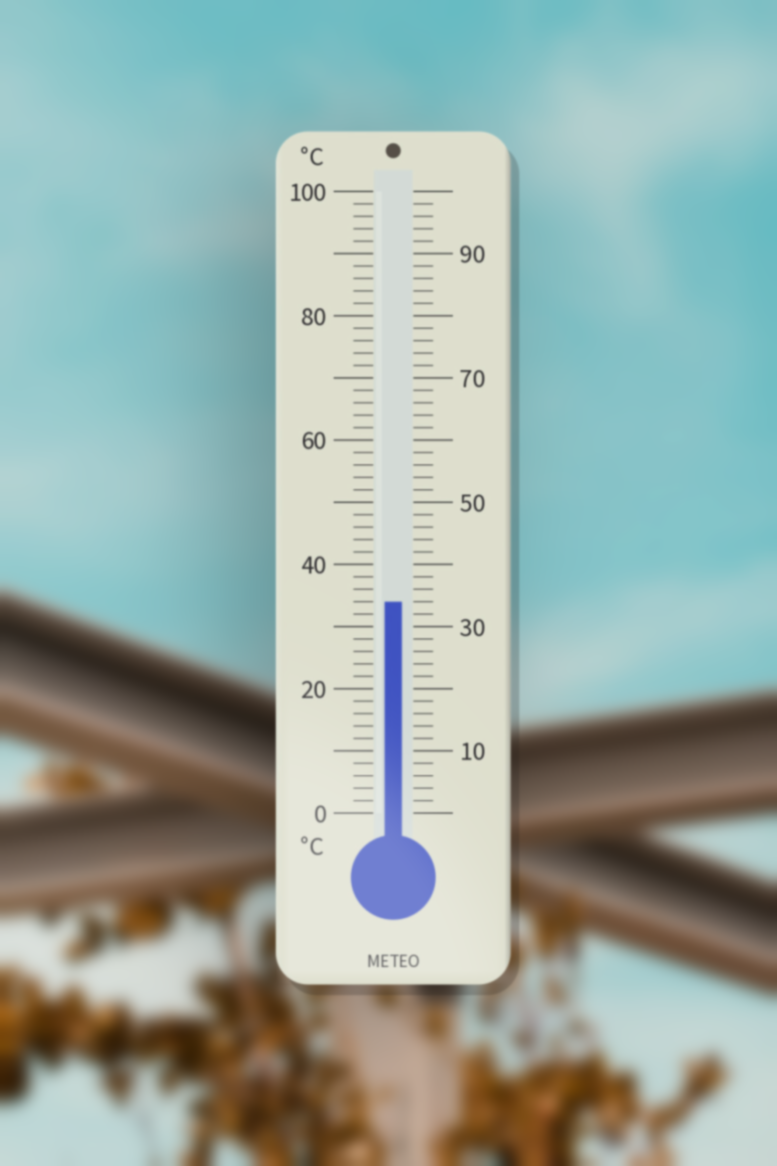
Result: 34 °C
